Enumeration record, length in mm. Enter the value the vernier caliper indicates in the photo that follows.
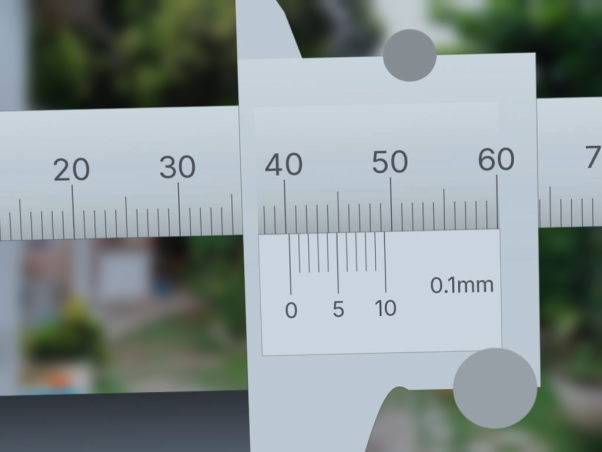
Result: 40.3 mm
